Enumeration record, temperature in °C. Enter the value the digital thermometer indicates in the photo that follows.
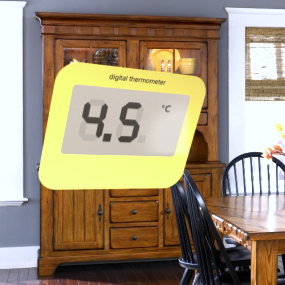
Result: 4.5 °C
